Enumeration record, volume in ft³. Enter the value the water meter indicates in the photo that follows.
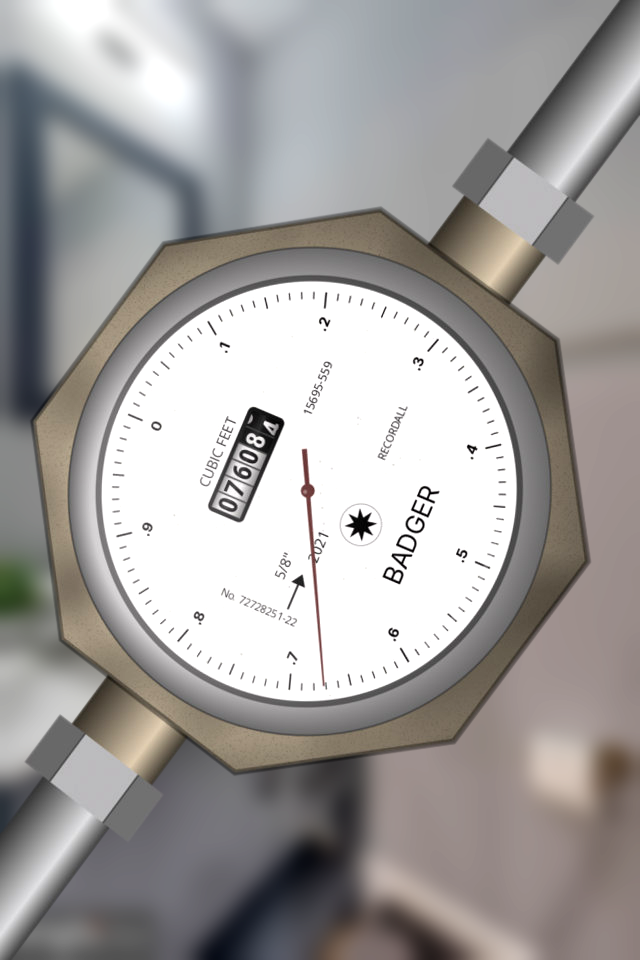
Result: 76083.67 ft³
